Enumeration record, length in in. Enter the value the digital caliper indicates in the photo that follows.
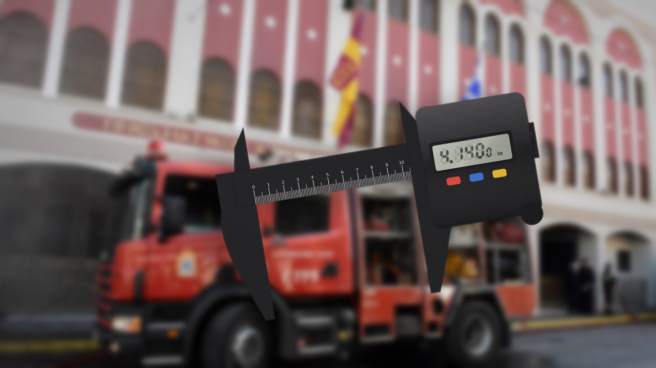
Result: 4.1400 in
